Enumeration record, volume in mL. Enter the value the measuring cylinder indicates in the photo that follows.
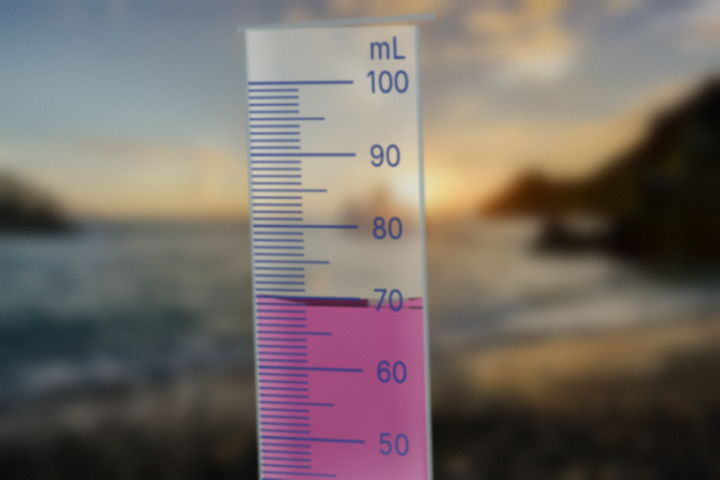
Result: 69 mL
